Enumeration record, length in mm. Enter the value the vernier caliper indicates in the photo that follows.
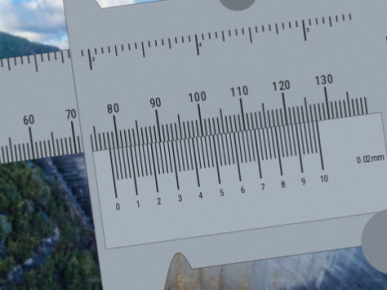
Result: 78.0 mm
